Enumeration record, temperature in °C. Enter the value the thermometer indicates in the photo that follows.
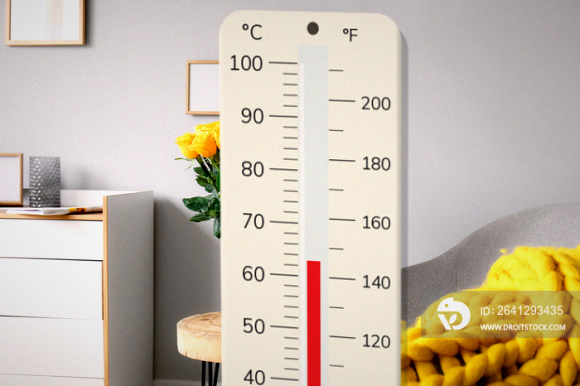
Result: 63 °C
